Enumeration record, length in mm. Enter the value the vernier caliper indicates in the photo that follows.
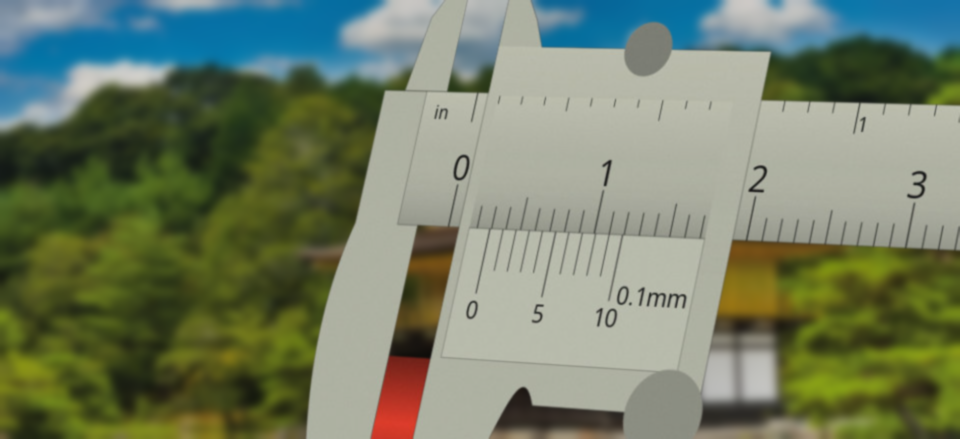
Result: 2.9 mm
